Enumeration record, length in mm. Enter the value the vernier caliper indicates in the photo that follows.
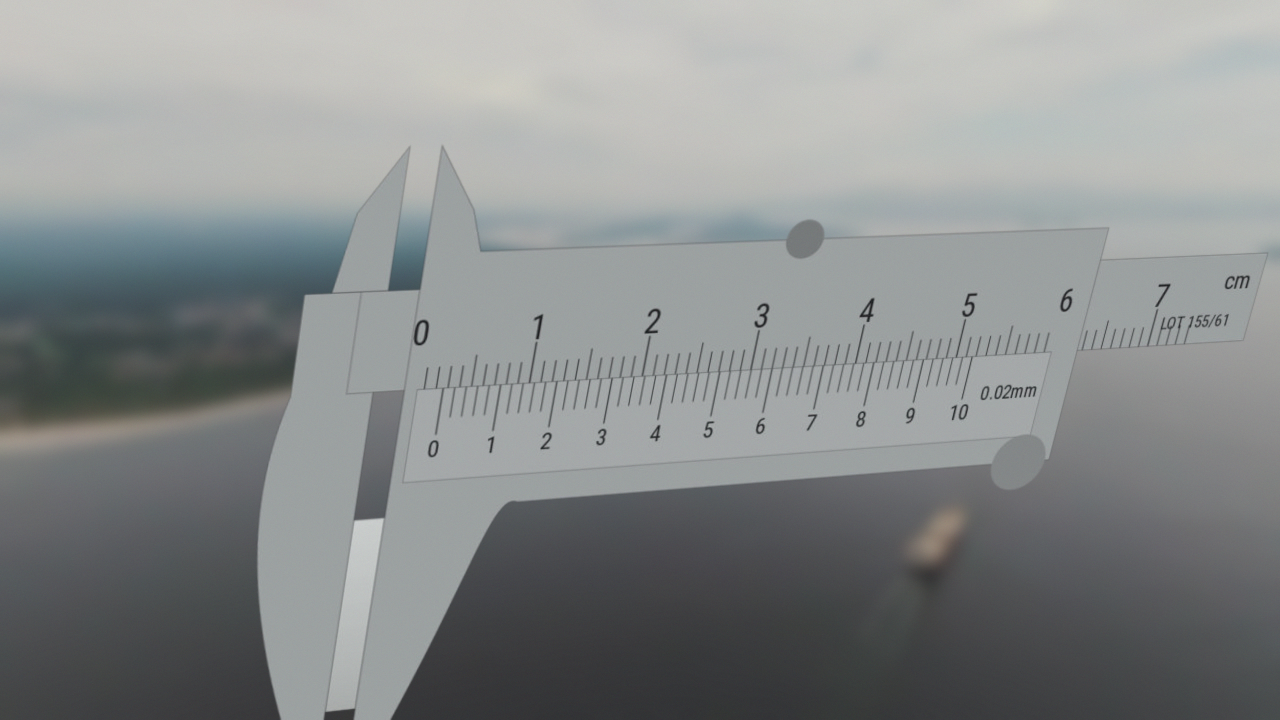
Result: 2.6 mm
